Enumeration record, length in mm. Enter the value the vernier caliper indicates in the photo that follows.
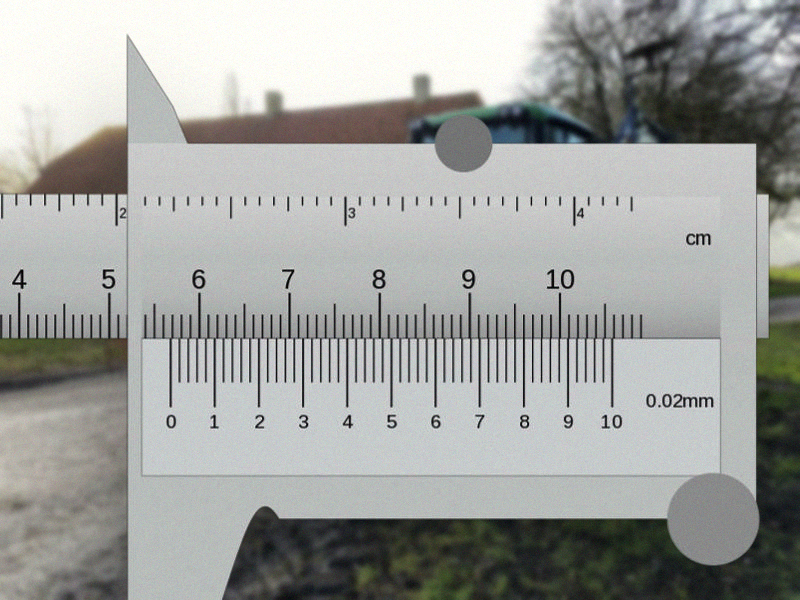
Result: 56.8 mm
